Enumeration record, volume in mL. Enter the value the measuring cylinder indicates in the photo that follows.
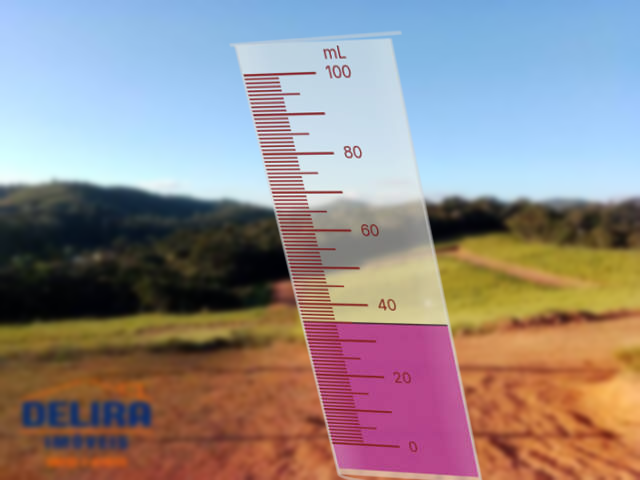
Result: 35 mL
